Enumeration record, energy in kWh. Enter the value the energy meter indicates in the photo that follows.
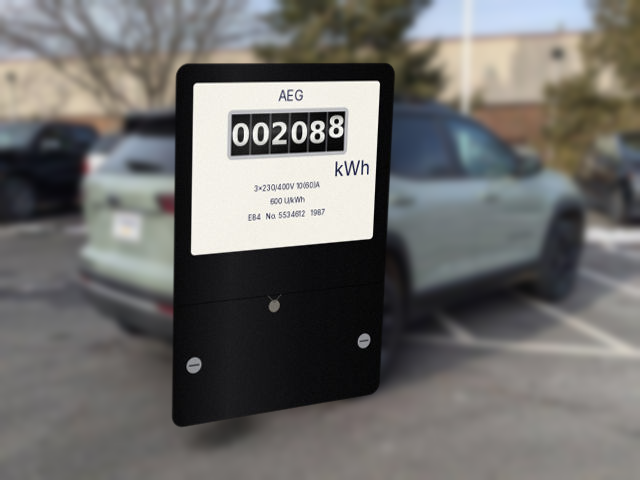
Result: 2088 kWh
